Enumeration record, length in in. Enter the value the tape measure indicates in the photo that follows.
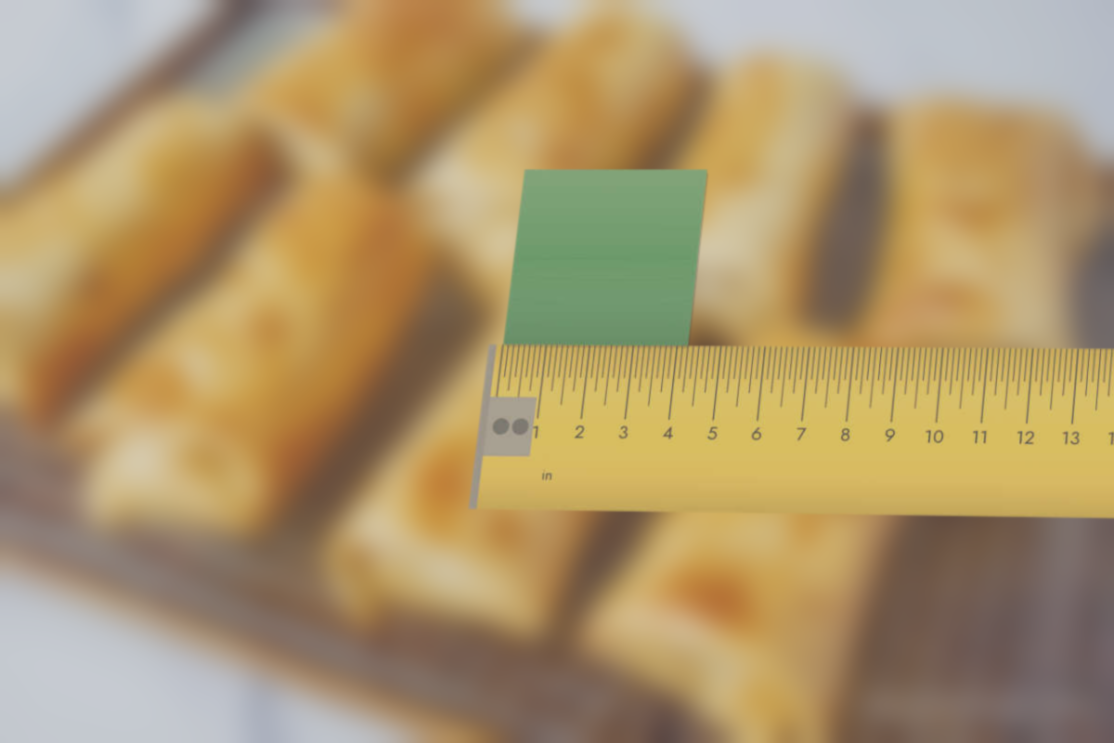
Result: 4.25 in
